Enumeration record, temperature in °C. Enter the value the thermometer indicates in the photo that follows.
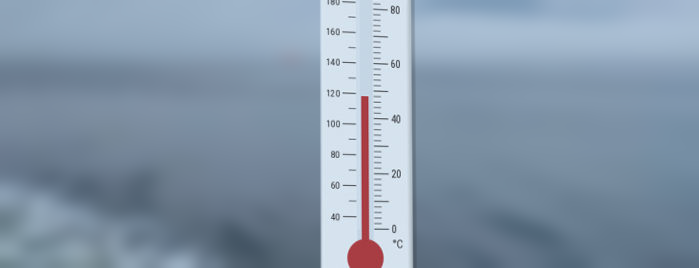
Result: 48 °C
